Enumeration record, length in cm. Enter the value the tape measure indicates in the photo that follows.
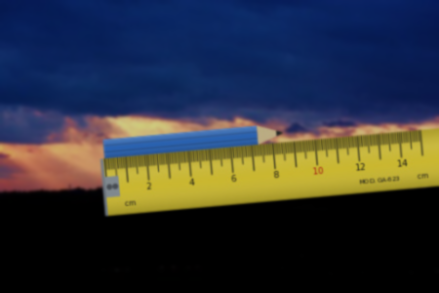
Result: 8.5 cm
